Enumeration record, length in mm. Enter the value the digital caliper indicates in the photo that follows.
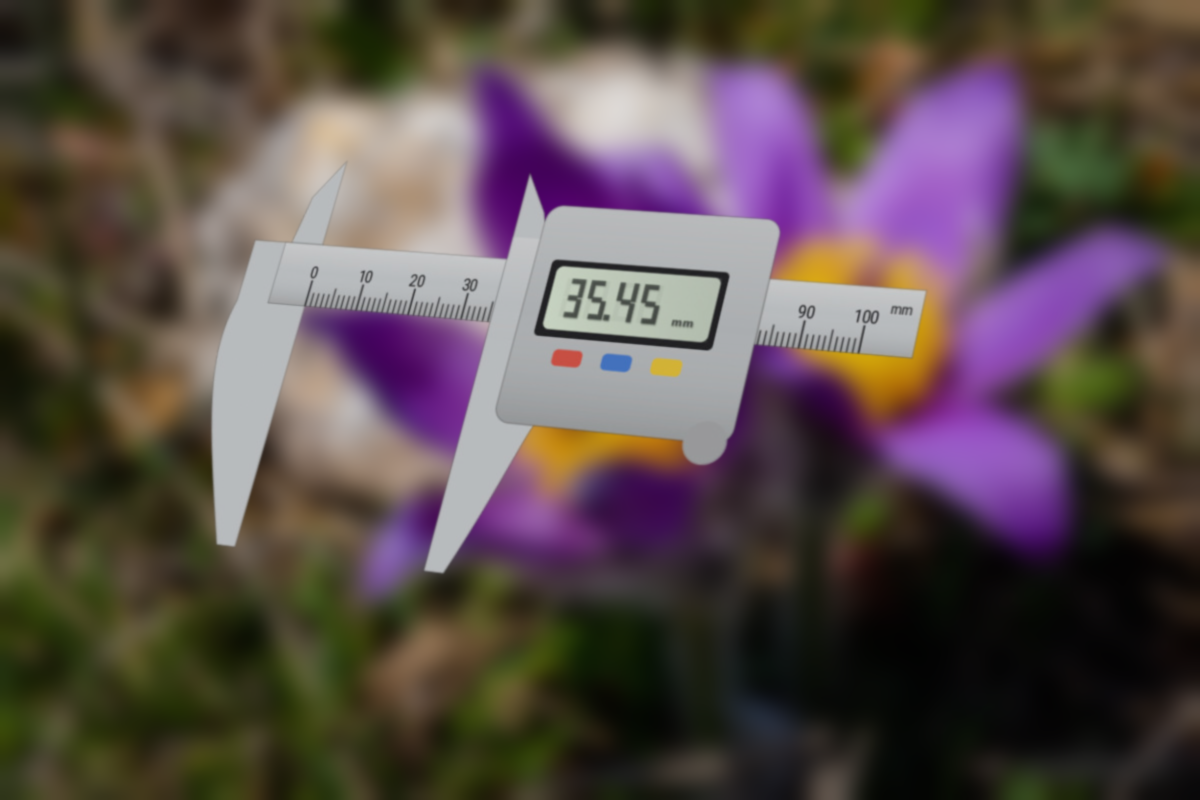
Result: 35.45 mm
